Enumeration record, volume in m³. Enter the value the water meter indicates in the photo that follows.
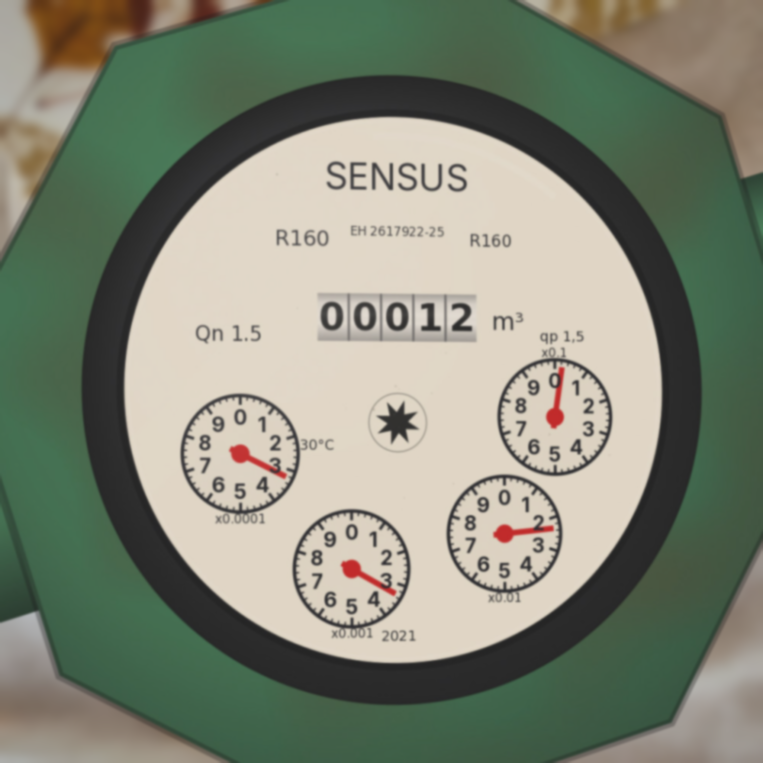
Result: 12.0233 m³
